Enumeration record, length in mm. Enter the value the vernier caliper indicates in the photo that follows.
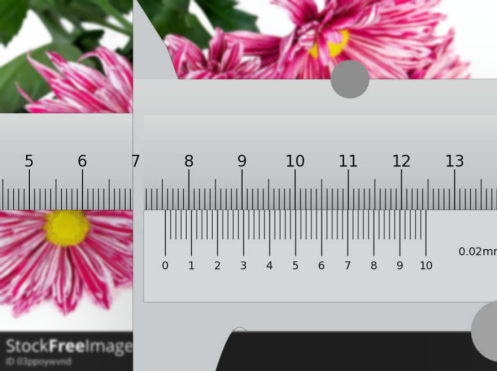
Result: 75.6 mm
